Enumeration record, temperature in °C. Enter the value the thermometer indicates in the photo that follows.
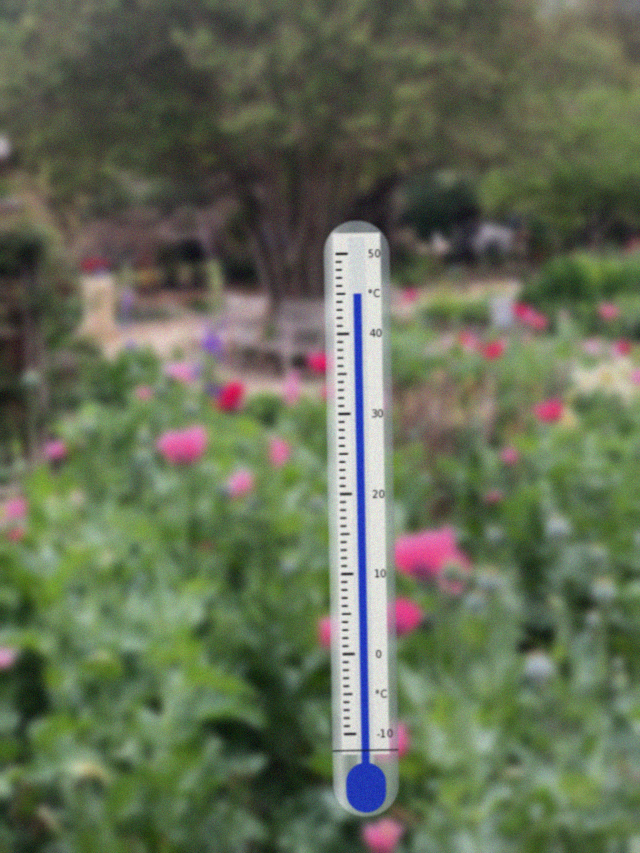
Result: 45 °C
